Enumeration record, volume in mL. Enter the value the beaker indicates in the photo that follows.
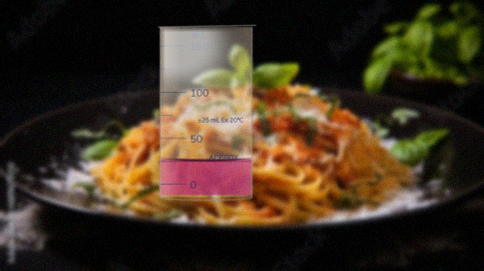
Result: 25 mL
